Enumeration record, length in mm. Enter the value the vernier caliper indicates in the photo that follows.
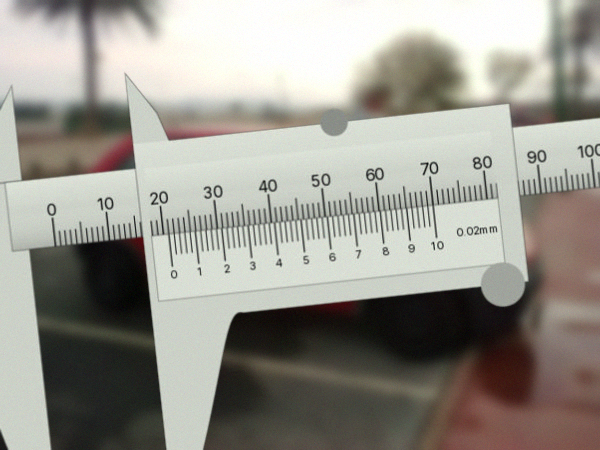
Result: 21.0 mm
